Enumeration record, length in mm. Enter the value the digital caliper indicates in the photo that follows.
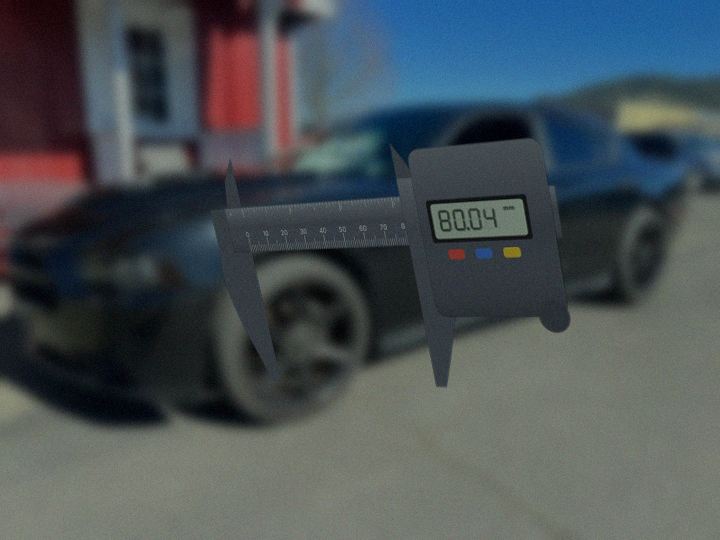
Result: 80.04 mm
